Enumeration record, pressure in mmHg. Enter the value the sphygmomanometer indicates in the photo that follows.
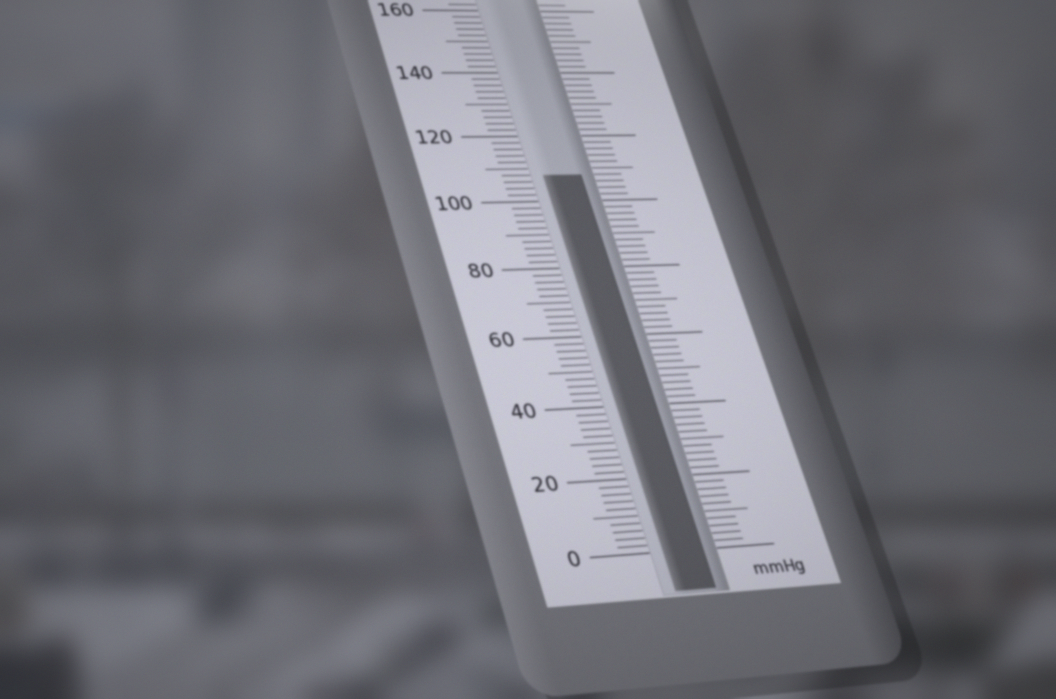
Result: 108 mmHg
